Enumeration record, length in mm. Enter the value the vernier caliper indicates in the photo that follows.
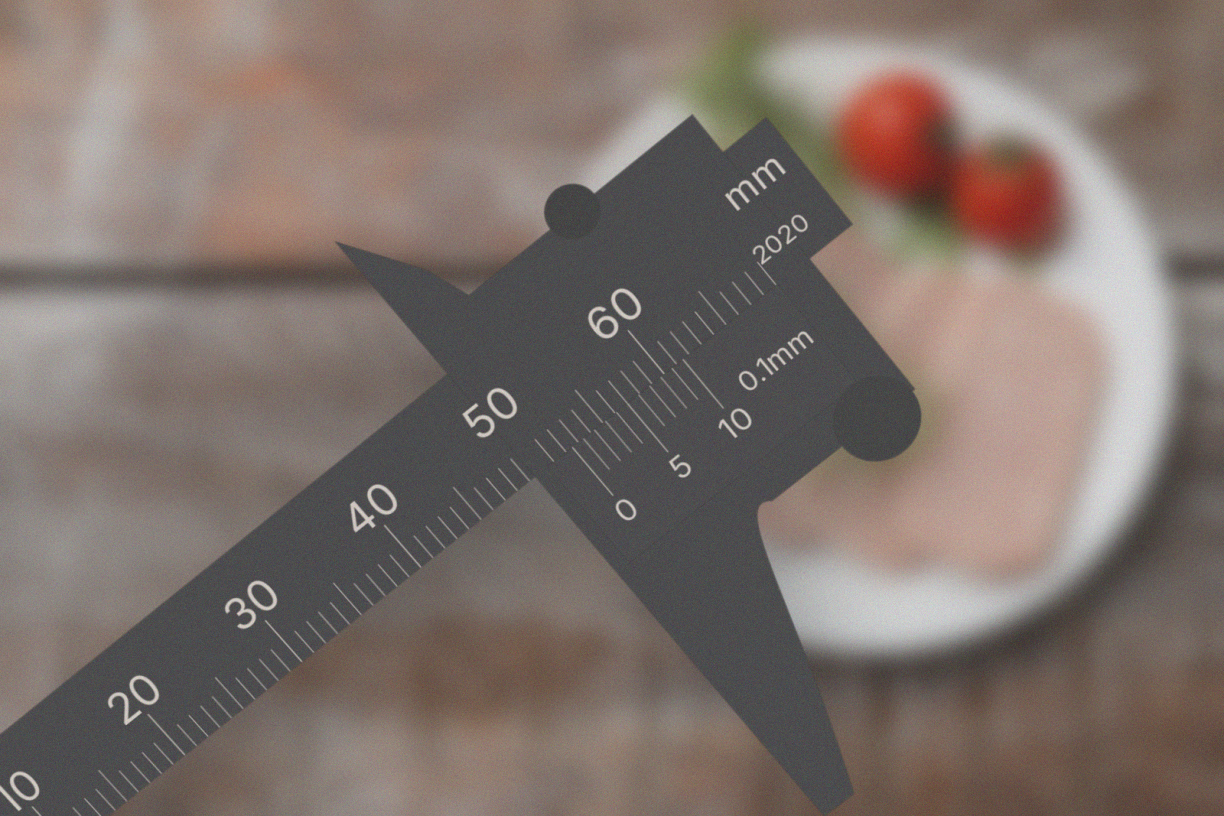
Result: 52.5 mm
